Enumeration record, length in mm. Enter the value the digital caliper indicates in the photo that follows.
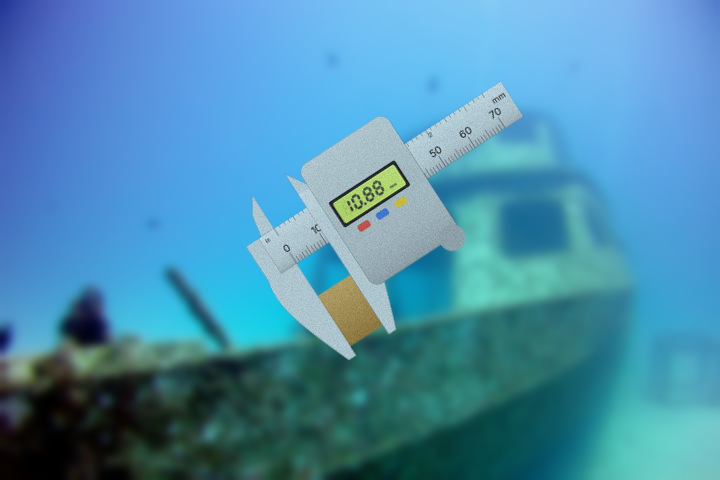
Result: 10.88 mm
